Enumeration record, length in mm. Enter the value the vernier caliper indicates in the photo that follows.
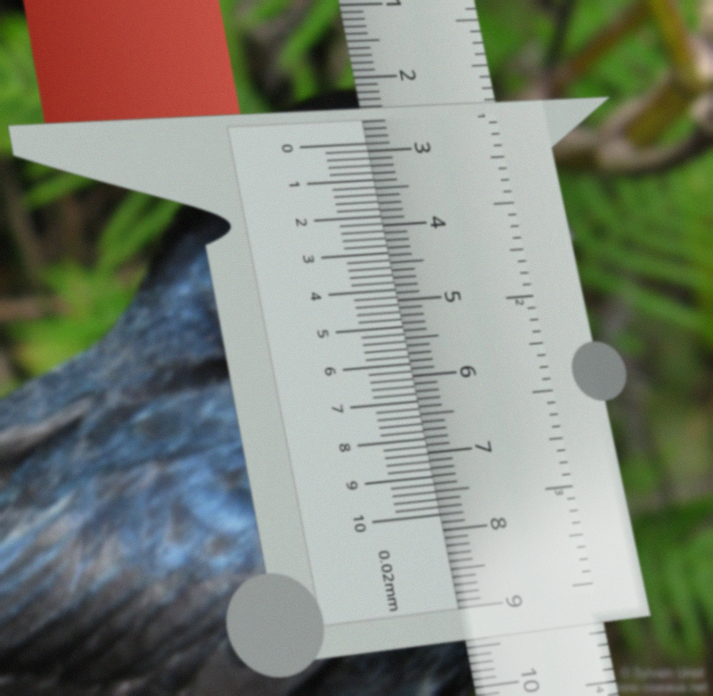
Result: 29.0 mm
